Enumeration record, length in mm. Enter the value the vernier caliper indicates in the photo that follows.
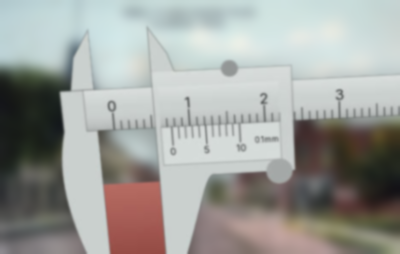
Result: 7.6 mm
